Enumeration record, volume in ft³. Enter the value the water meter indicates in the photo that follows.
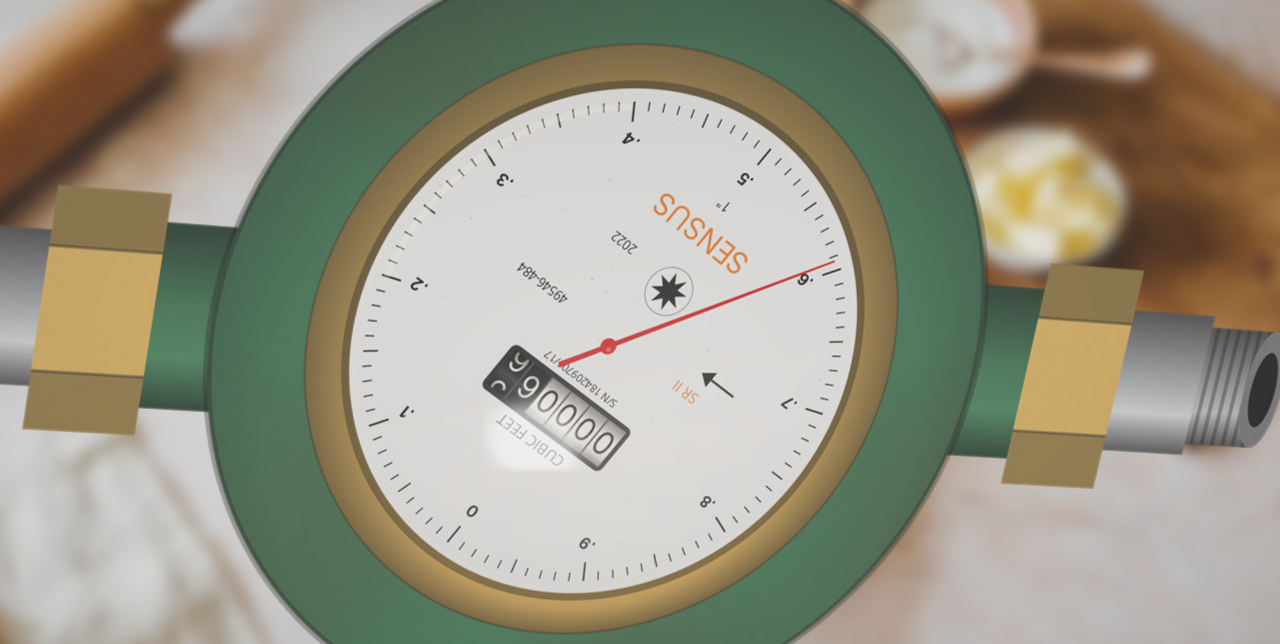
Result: 65.59 ft³
